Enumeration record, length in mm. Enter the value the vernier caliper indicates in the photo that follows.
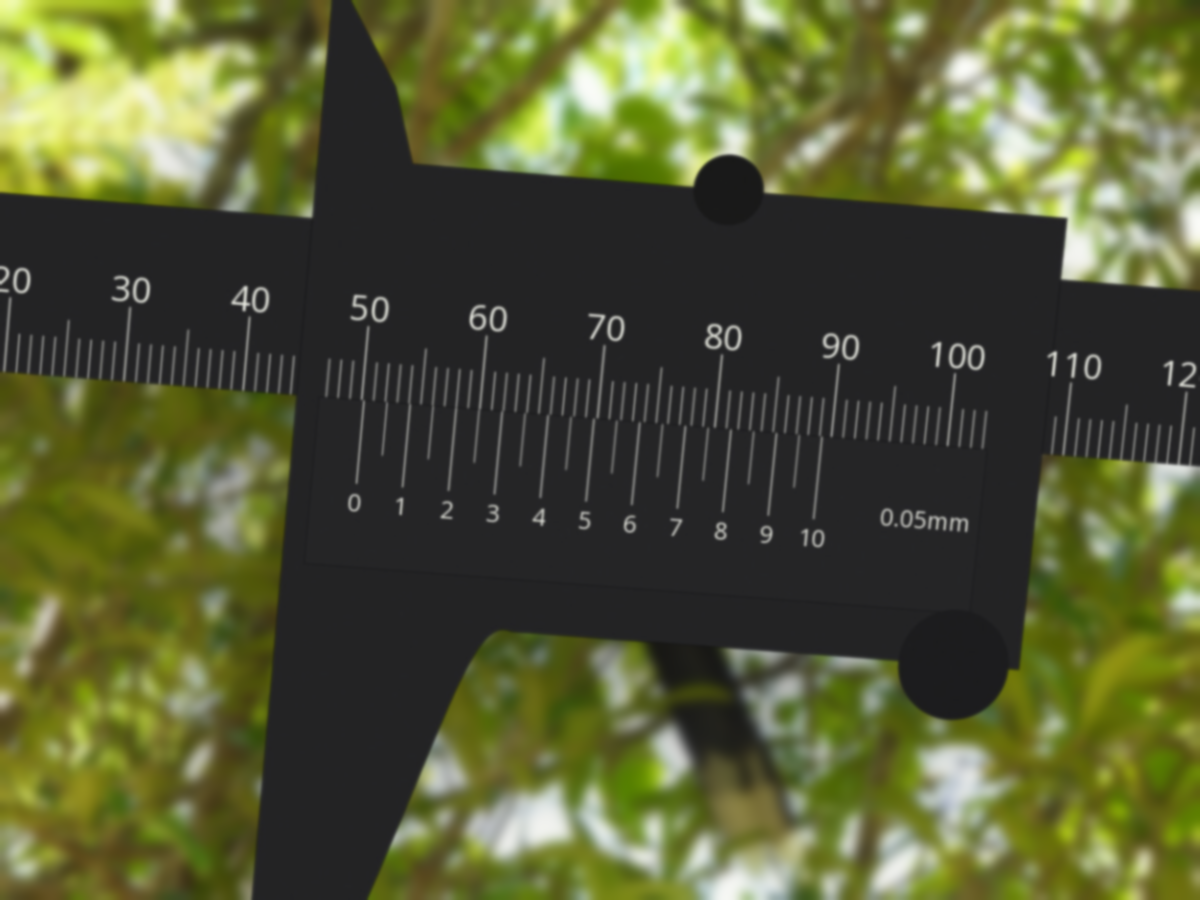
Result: 50.2 mm
